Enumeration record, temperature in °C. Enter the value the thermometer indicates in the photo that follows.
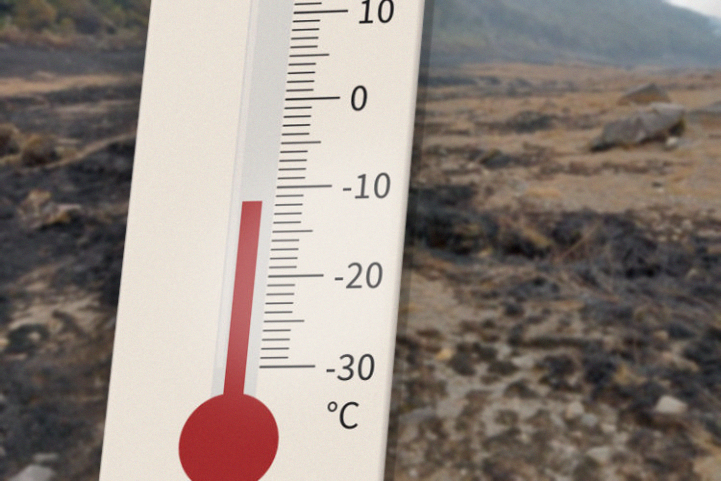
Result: -11.5 °C
